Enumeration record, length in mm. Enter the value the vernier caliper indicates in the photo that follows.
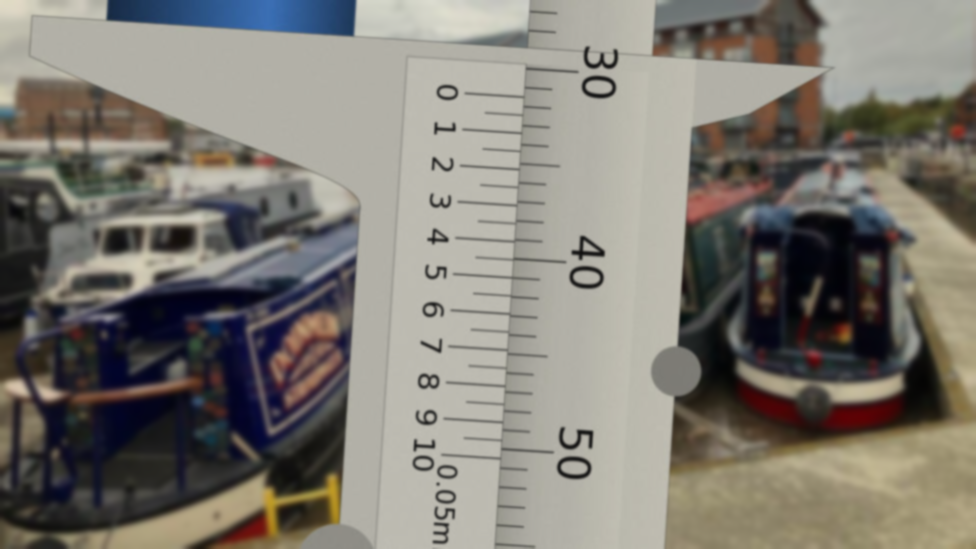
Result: 31.5 mm
